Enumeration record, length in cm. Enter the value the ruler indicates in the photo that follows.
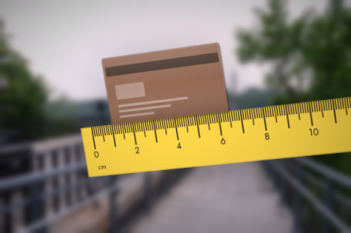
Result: 5.5 cm
